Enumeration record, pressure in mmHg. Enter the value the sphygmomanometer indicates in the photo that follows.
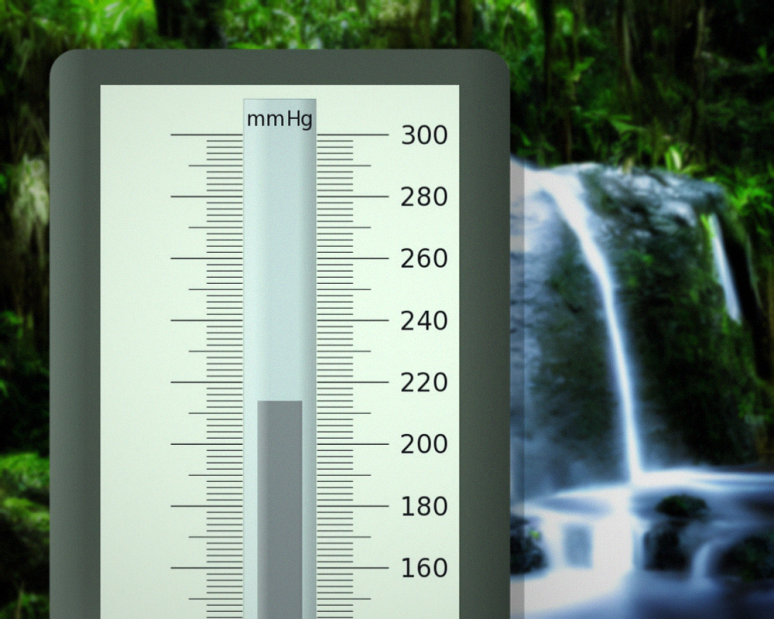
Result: 214 mmHg
